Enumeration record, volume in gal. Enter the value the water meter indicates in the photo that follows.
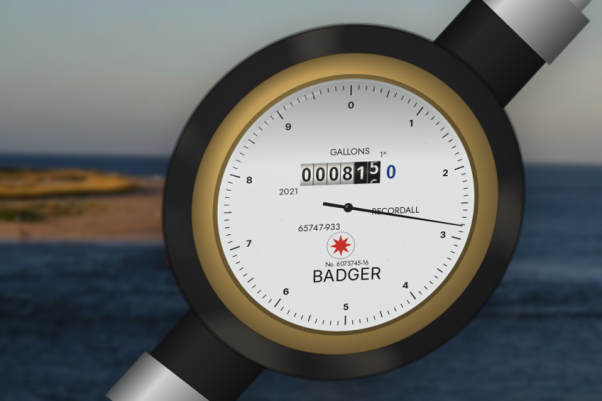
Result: 8152.8 gal
